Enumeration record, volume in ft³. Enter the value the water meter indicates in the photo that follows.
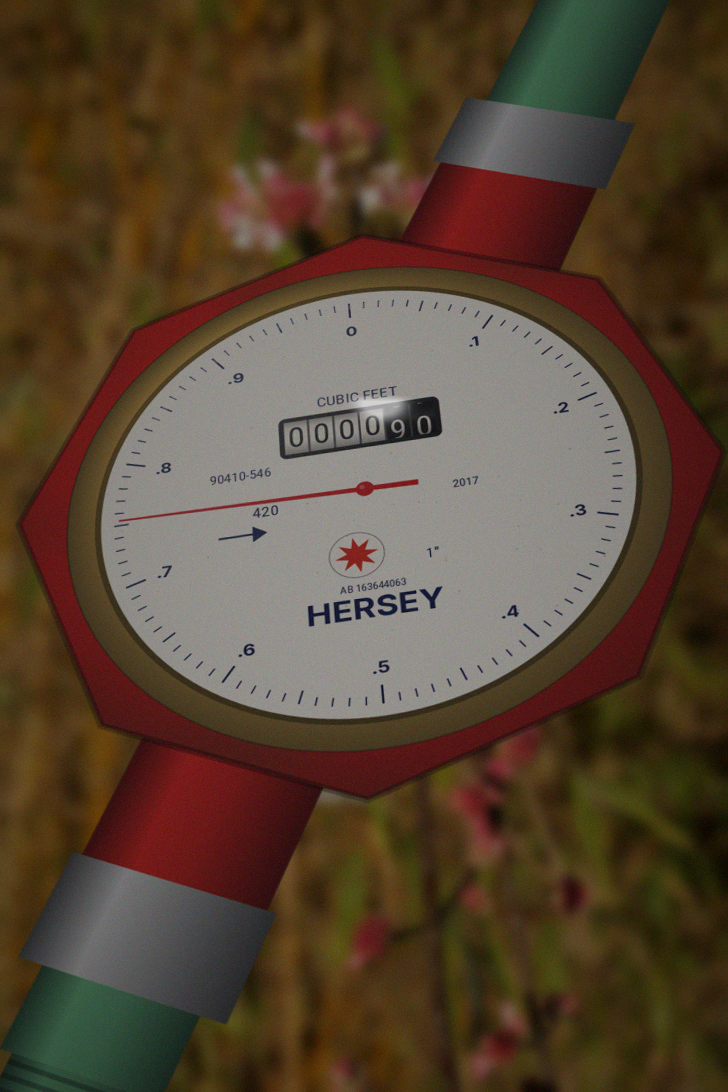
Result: 89.75 ft³
